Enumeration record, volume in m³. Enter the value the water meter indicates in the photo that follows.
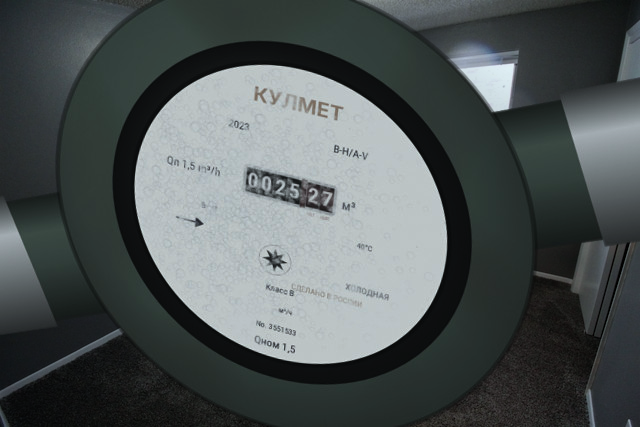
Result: 25.27 m³
